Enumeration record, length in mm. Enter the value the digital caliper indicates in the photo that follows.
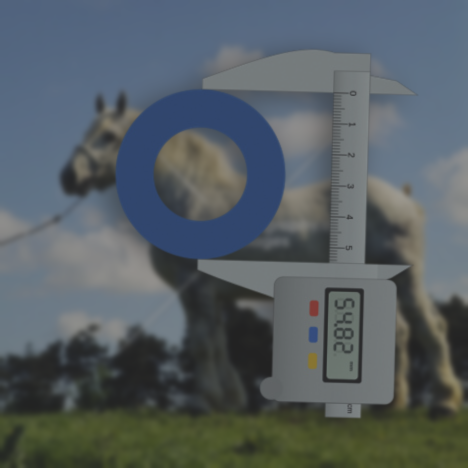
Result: 54.82 mm
